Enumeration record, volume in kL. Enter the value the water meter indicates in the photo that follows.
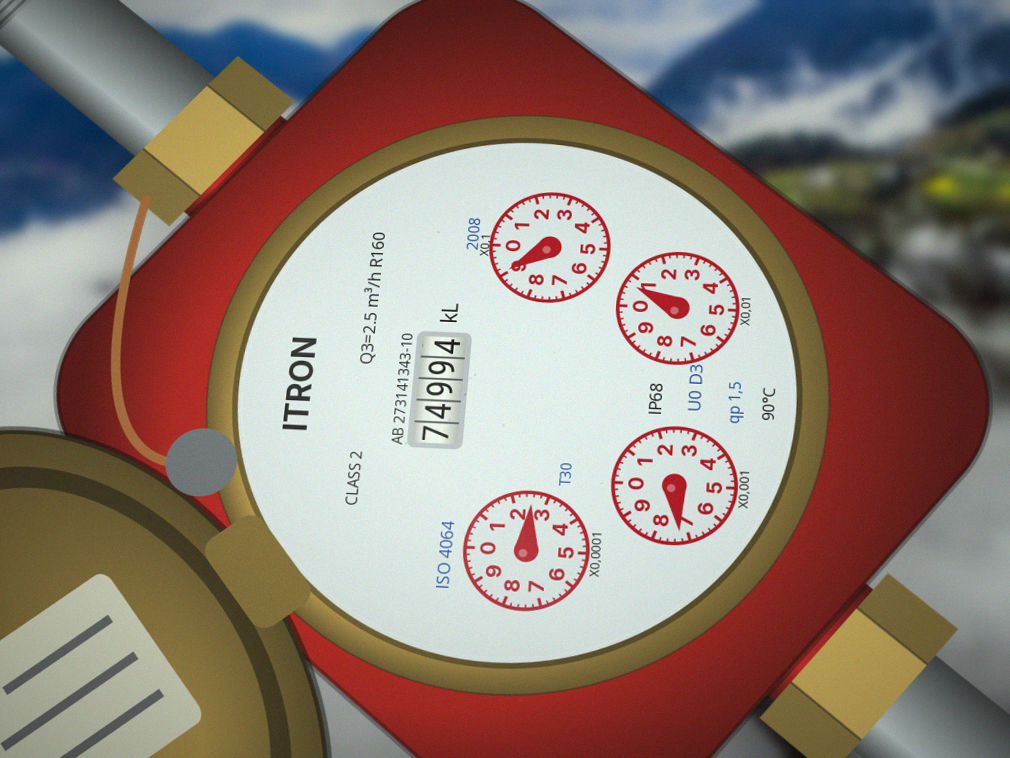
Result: 74993.9072 kL
